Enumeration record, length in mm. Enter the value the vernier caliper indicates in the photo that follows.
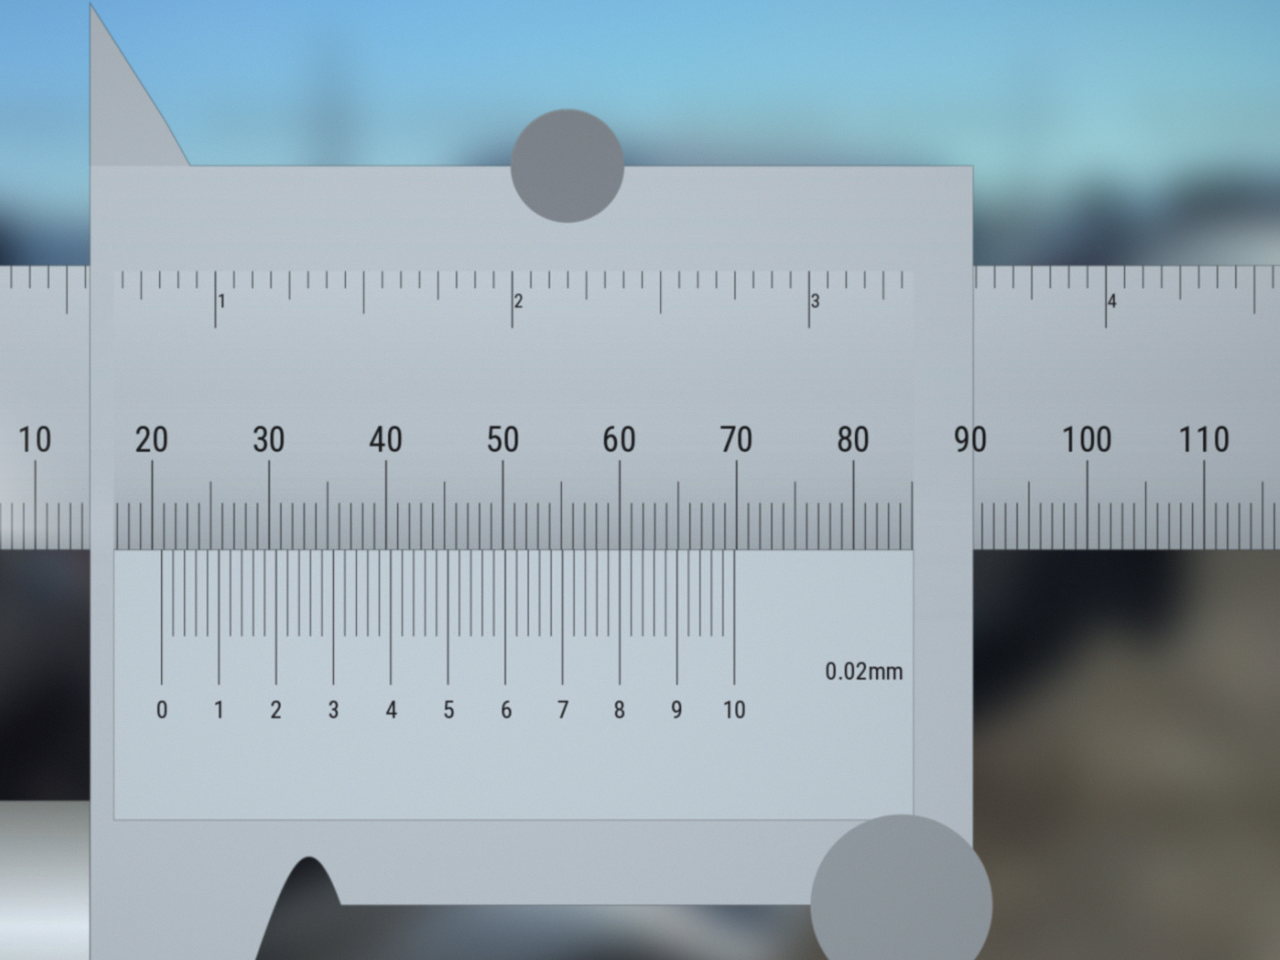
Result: 20.8 mm
